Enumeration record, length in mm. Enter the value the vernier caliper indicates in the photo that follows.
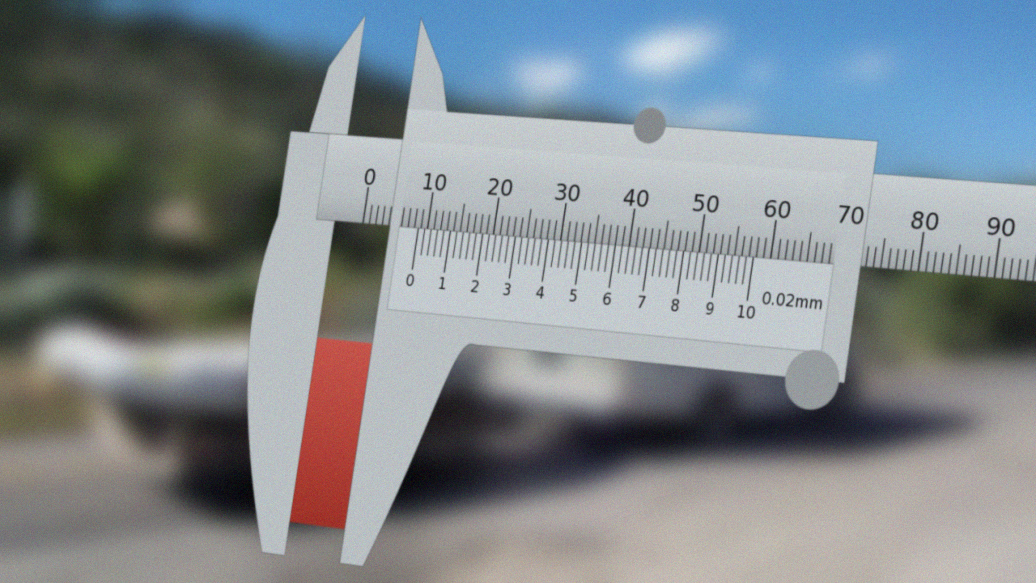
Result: 8.6 mm
